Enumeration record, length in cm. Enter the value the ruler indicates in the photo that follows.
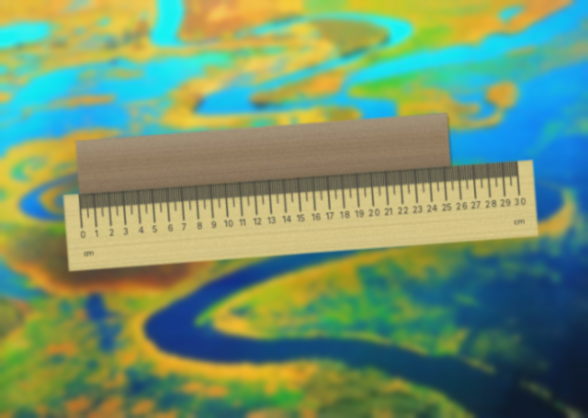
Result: 25.5 cm
